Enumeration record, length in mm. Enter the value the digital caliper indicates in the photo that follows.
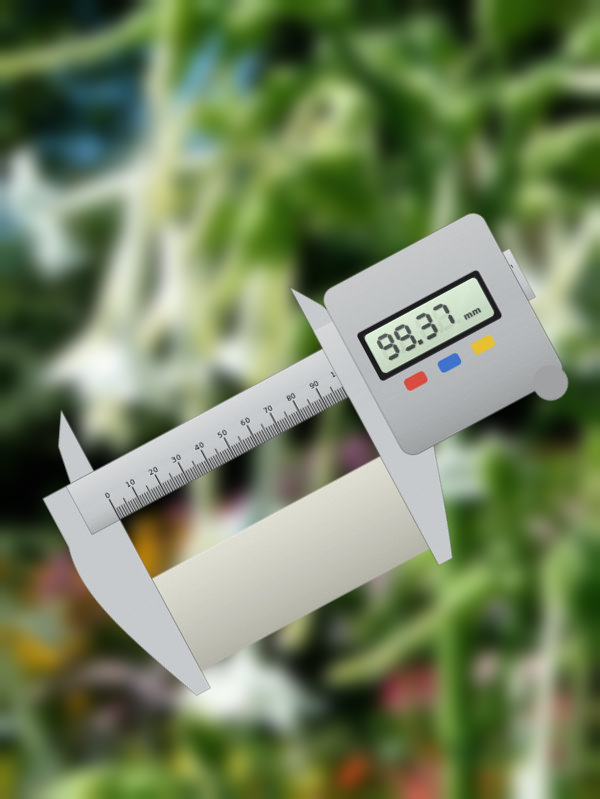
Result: 99.37 mm
